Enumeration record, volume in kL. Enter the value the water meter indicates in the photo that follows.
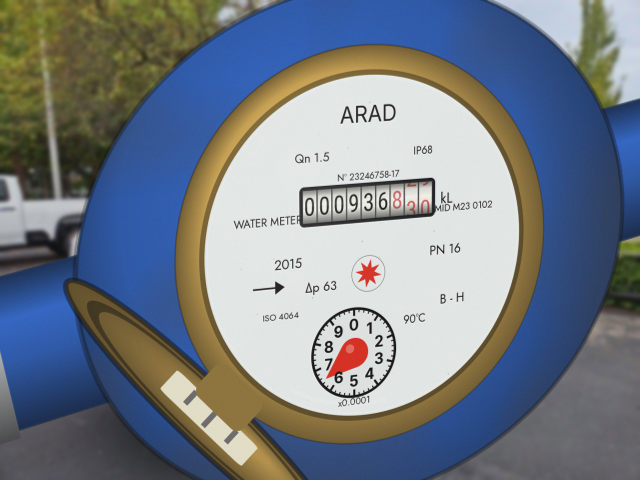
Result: 936.8296 kL
